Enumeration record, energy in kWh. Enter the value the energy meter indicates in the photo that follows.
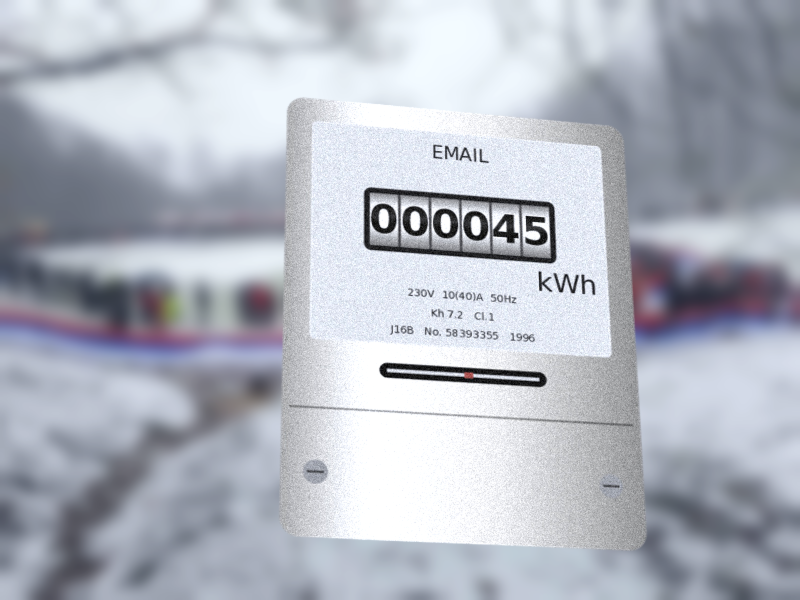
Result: 45 kWh
